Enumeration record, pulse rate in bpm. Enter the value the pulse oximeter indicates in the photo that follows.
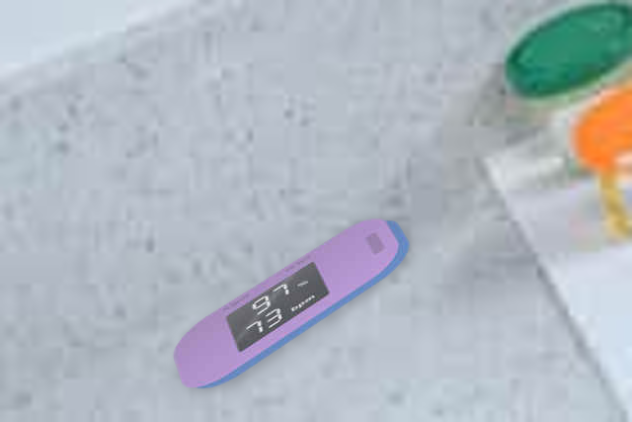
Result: 73 bpm
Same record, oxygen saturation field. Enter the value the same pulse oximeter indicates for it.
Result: 97 %
